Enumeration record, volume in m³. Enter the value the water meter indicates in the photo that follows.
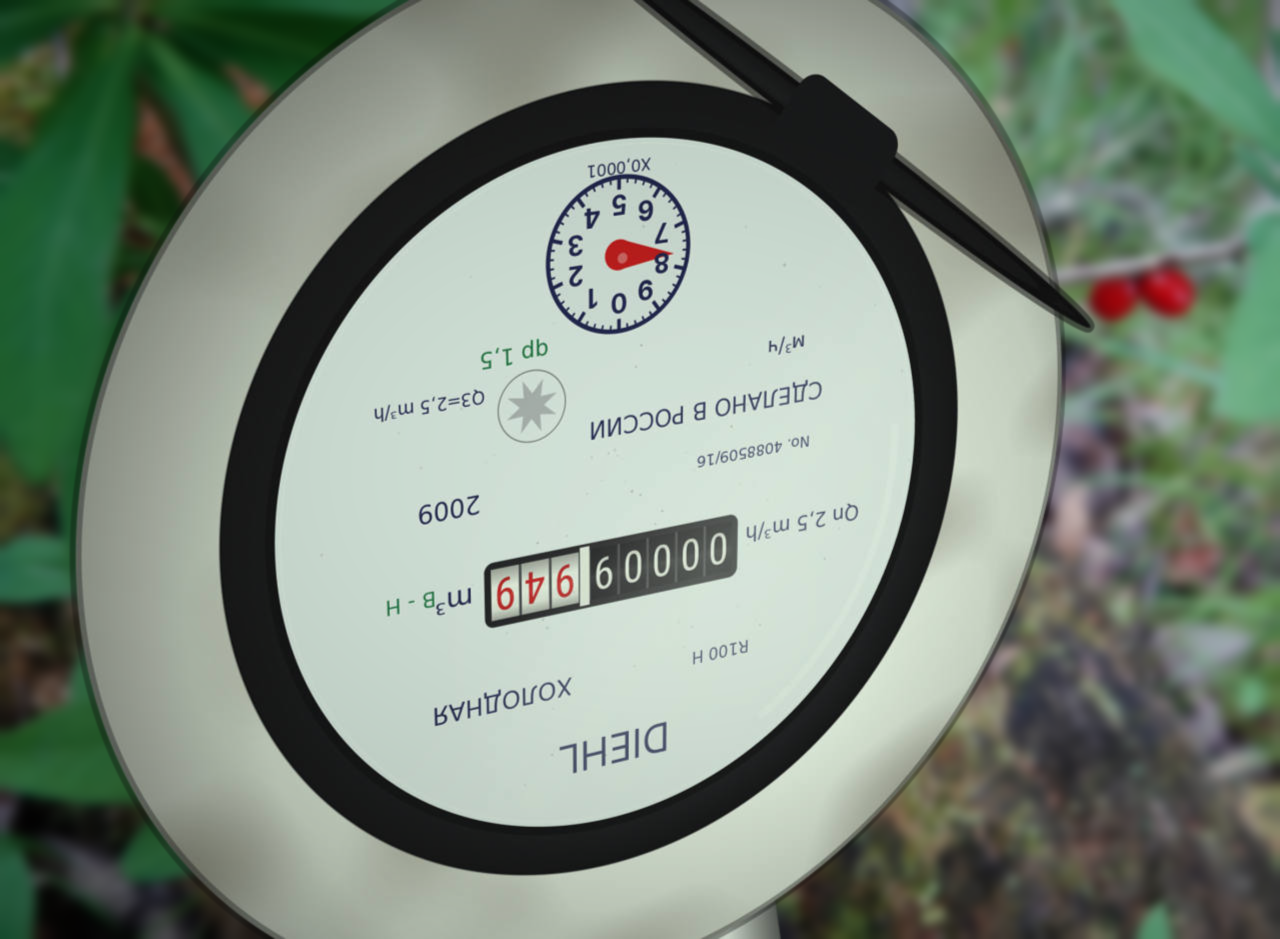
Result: 9.9497 m³
